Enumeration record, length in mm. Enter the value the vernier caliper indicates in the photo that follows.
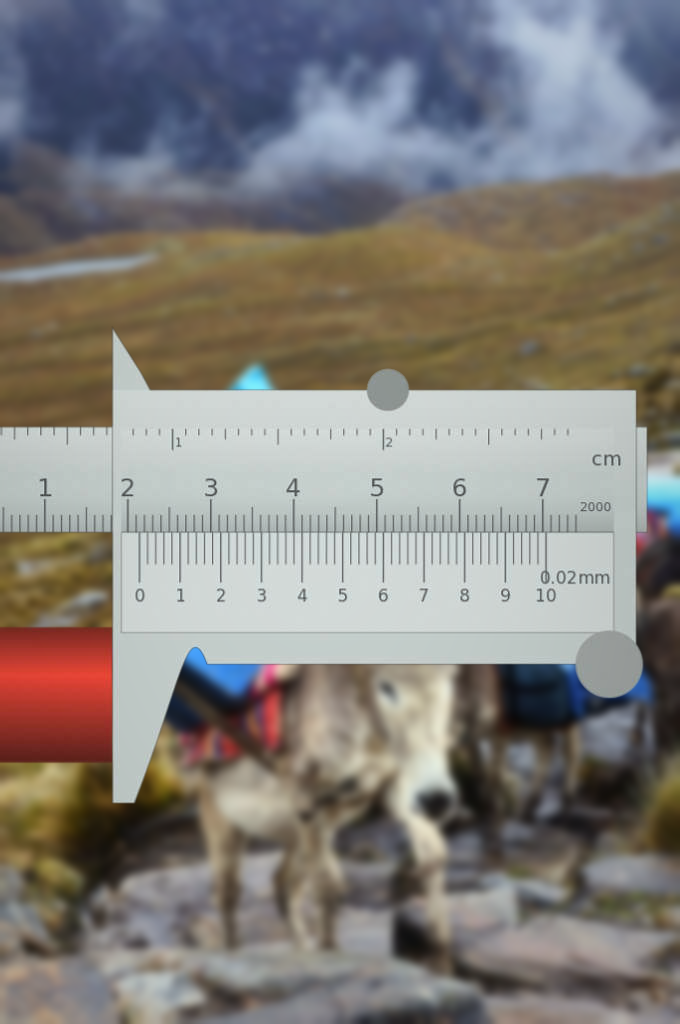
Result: 21.4 mm
